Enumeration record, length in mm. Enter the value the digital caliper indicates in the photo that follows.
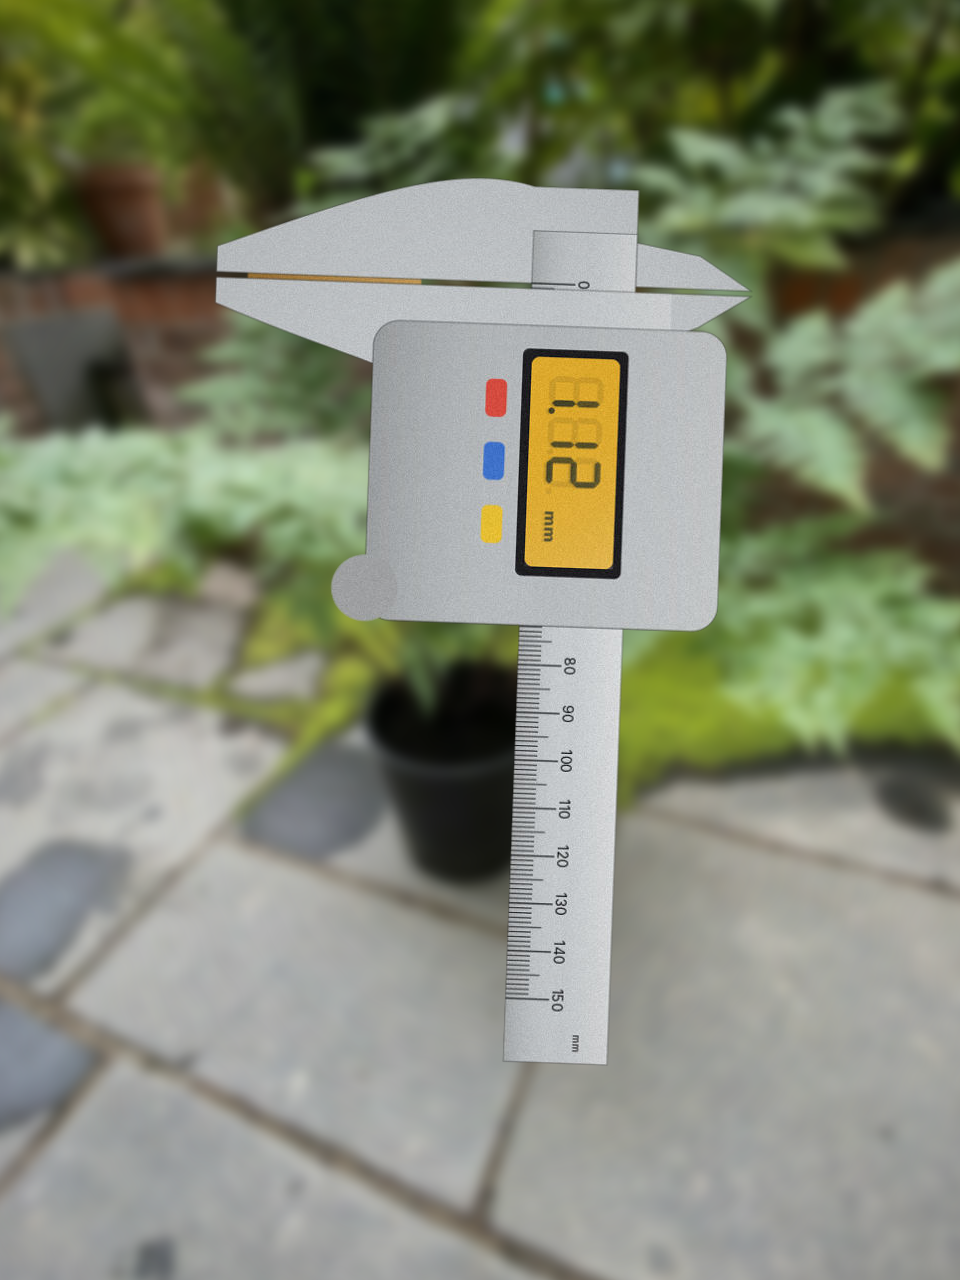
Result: 1.12 mm
